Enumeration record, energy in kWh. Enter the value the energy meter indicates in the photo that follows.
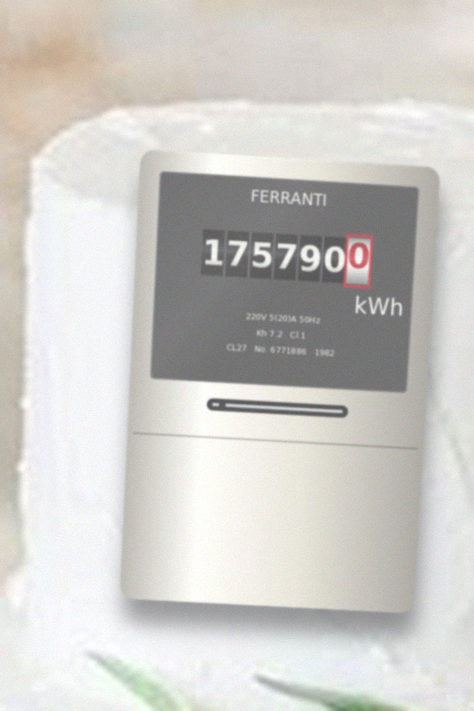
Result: 175790.0 kWh
